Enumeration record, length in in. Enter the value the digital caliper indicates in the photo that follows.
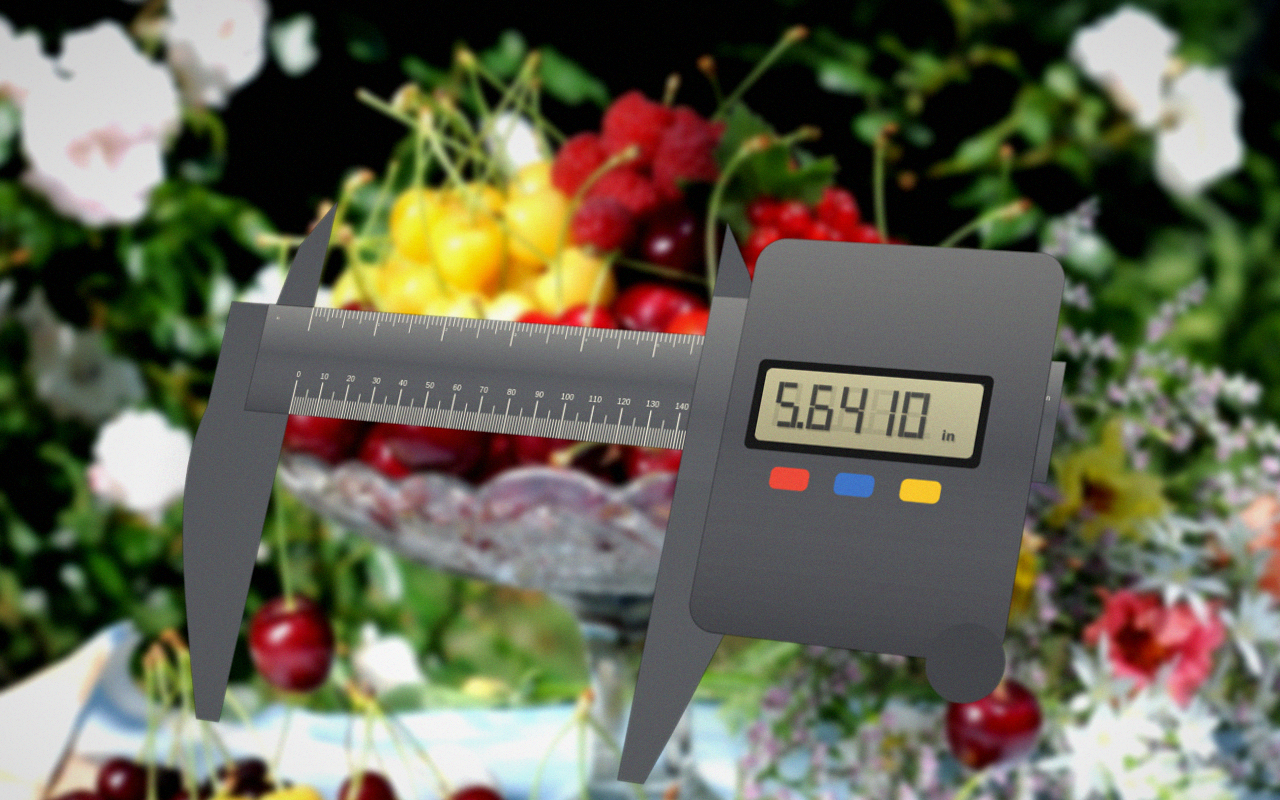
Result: 5.6410 in
